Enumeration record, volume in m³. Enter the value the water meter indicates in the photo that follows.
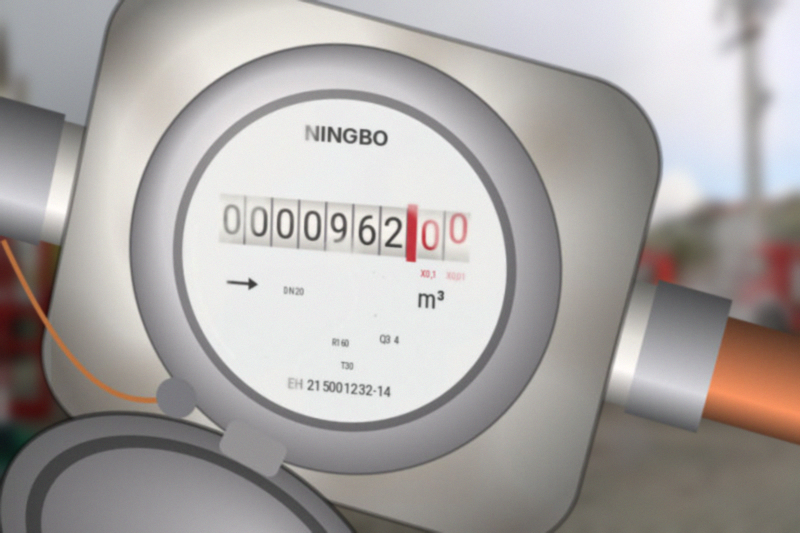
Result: 962.00 m³
